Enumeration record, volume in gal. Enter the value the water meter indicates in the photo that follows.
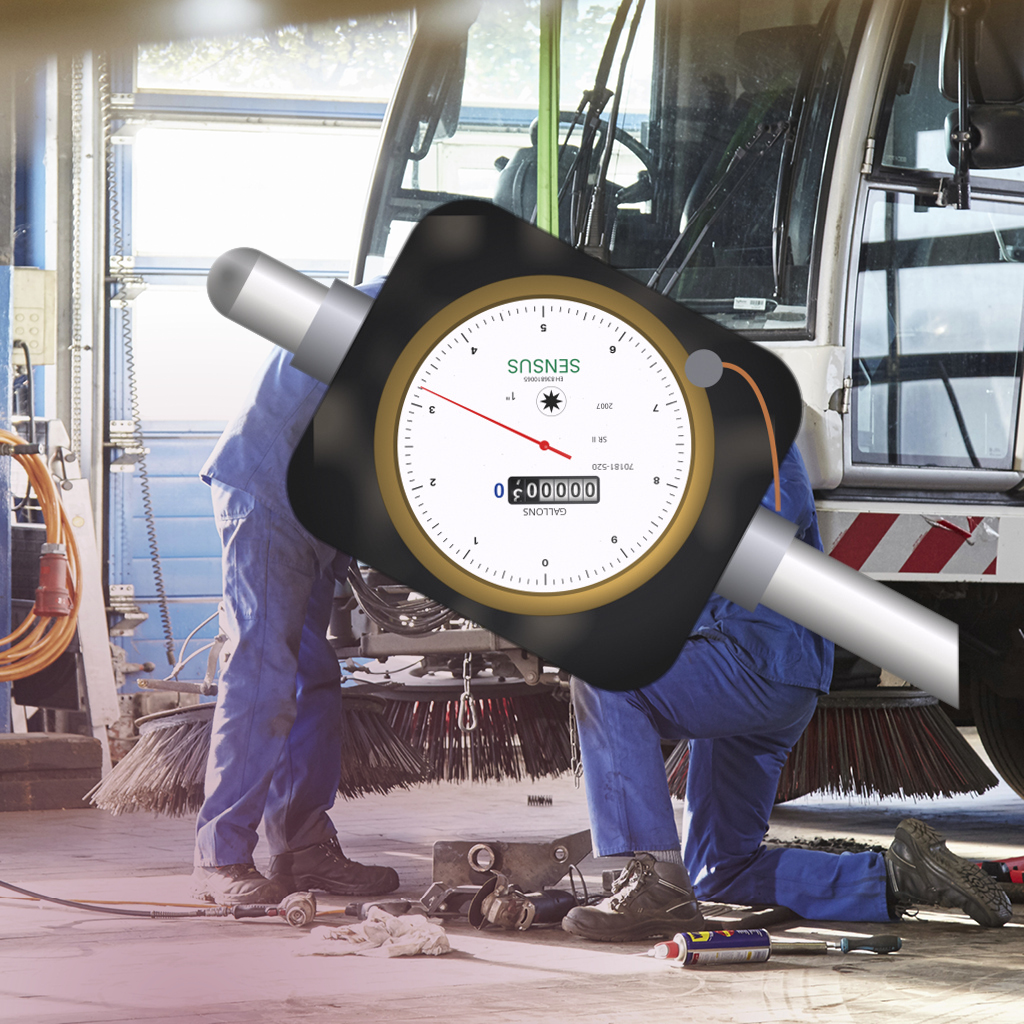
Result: 33.2 gal
